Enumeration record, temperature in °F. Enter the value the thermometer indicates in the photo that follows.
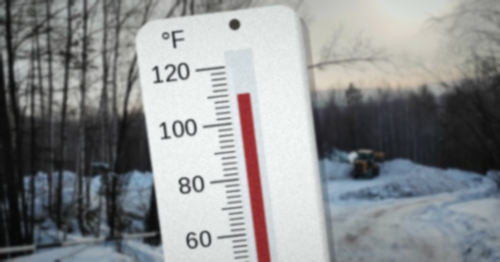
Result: 110 °F
